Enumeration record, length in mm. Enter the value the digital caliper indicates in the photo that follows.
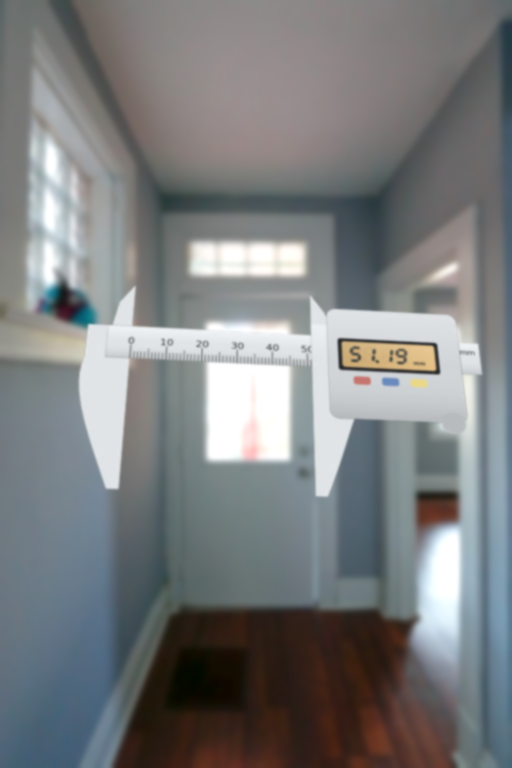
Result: 51.19 mm
